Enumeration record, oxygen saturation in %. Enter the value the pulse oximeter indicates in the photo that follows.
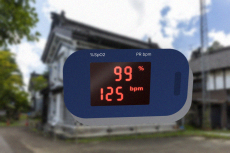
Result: 99 %
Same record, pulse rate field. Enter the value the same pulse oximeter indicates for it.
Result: 125 bpm
